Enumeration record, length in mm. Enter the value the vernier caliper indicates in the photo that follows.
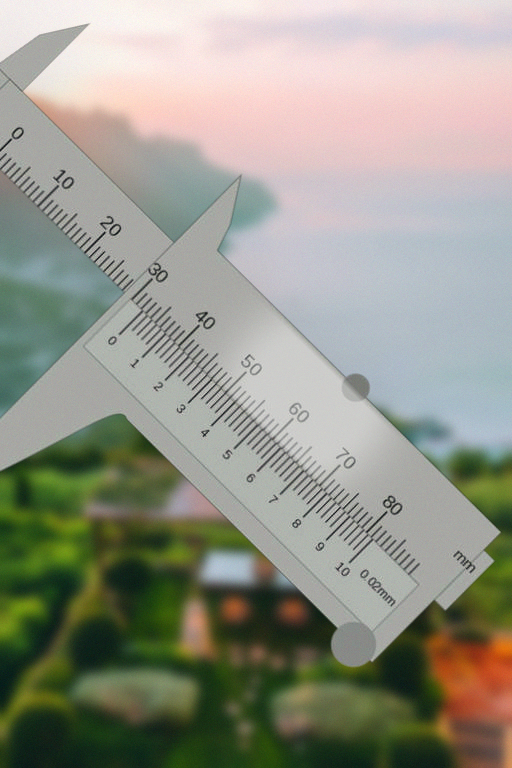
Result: 32.4 mm
